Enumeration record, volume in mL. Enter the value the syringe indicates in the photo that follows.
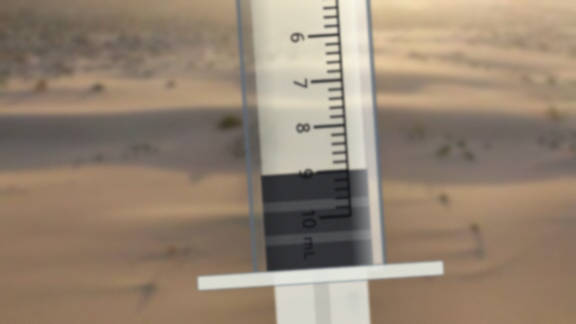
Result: 9 mL
